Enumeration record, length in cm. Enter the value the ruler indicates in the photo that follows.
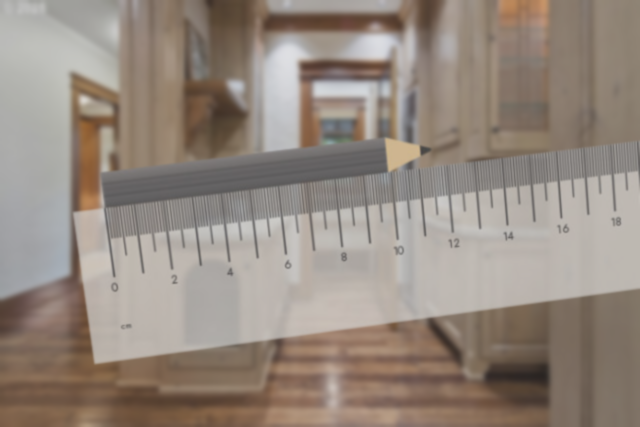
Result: 11.5 cm
